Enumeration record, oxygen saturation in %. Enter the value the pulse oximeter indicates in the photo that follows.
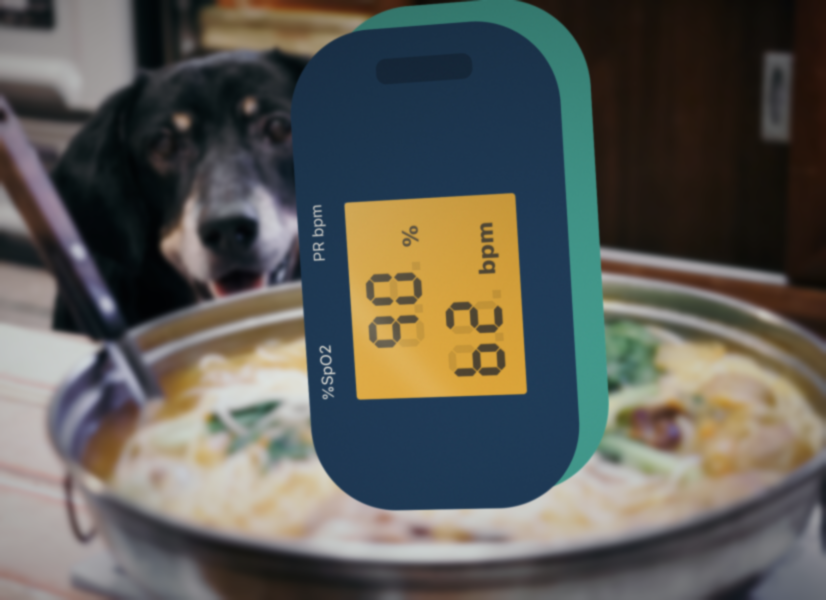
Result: 90 %
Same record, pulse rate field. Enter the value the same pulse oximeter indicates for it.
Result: 62 bpm
